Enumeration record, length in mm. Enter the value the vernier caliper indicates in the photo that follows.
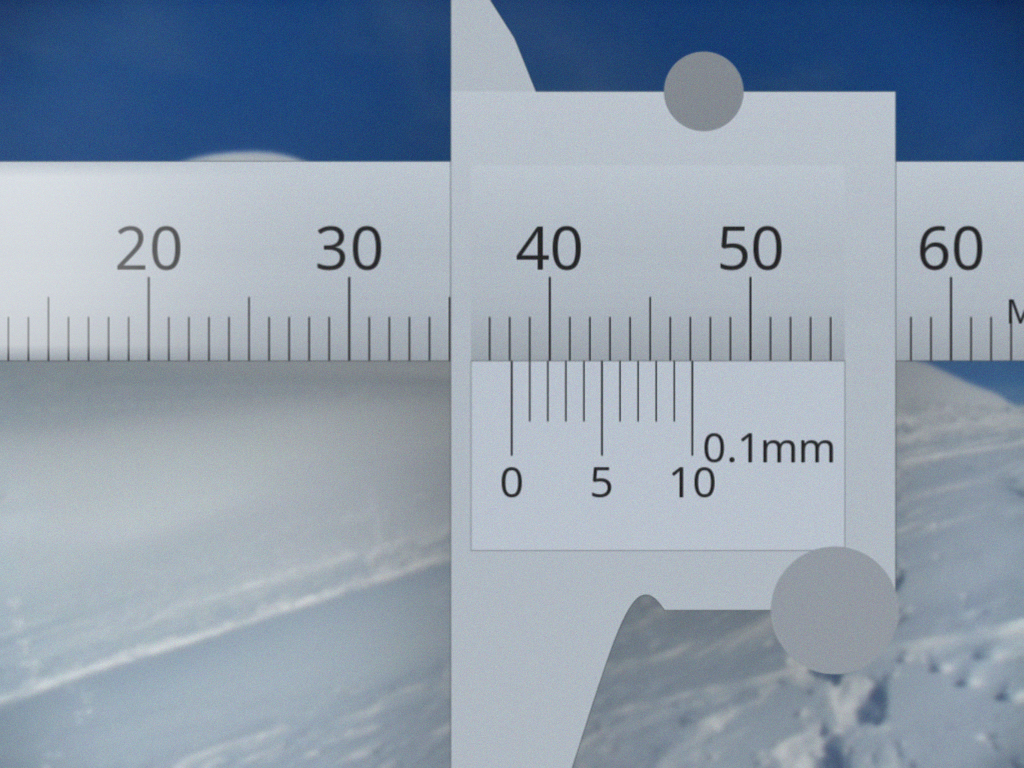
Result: 38.1 mm
